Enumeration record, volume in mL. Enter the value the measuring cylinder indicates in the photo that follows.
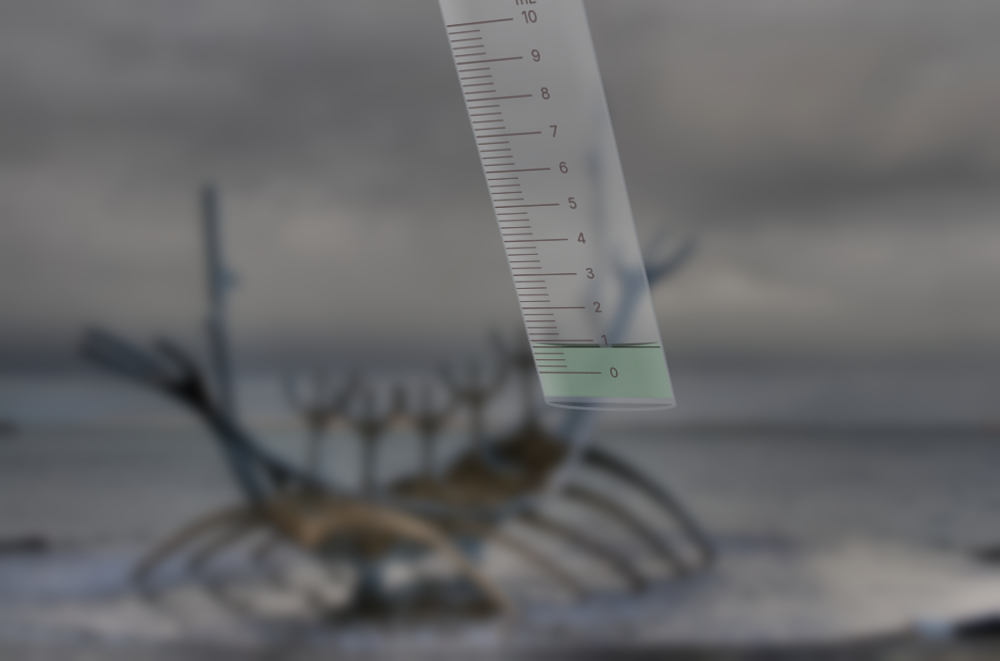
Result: 0.8 mL
